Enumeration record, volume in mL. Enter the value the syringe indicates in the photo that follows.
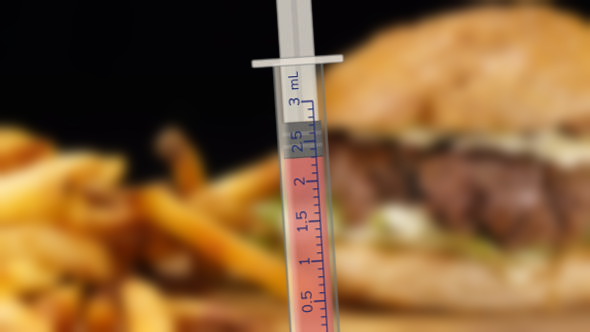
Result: 2.3 mL
